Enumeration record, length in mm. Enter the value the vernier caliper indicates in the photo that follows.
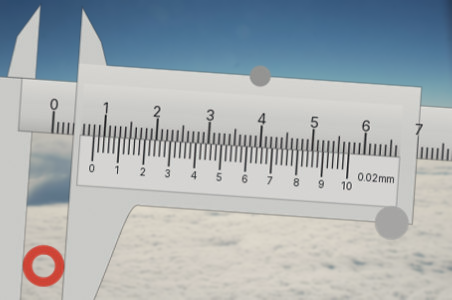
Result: 8.0 mm
